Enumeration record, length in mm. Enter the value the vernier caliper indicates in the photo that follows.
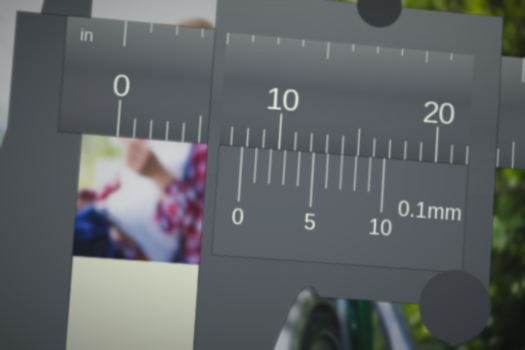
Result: 7.7 mm
